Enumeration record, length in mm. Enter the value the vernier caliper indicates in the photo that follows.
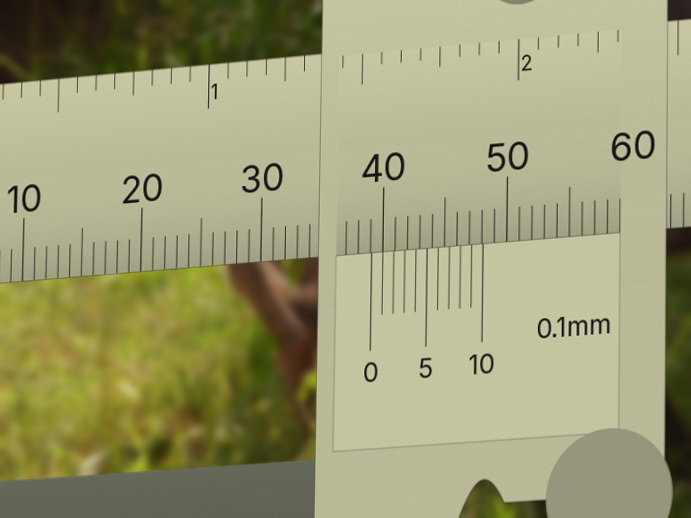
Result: 39.1 mm
